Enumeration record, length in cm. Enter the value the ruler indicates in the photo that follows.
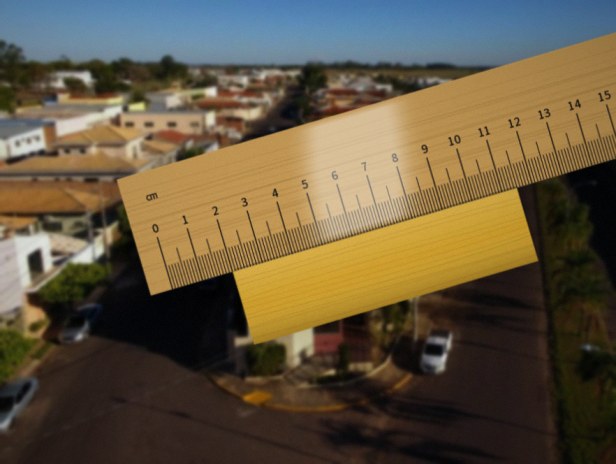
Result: 9.5 cm
